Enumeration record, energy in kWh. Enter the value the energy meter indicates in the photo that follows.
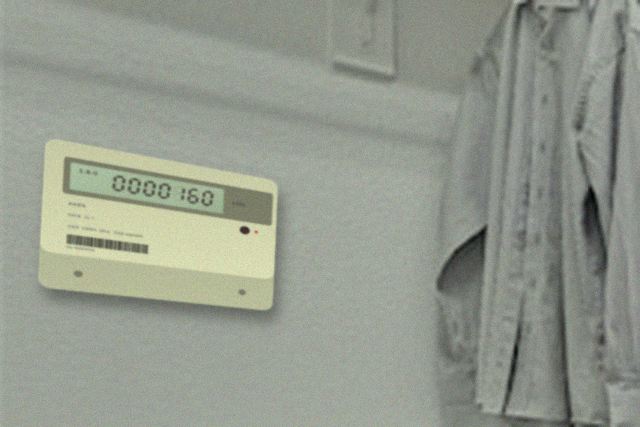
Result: 160 kWh
